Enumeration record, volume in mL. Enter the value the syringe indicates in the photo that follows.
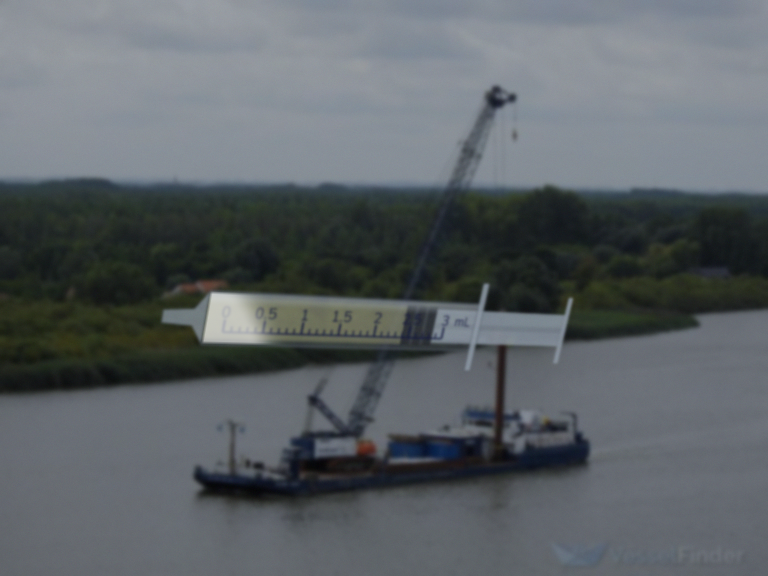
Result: 2.4 mL
